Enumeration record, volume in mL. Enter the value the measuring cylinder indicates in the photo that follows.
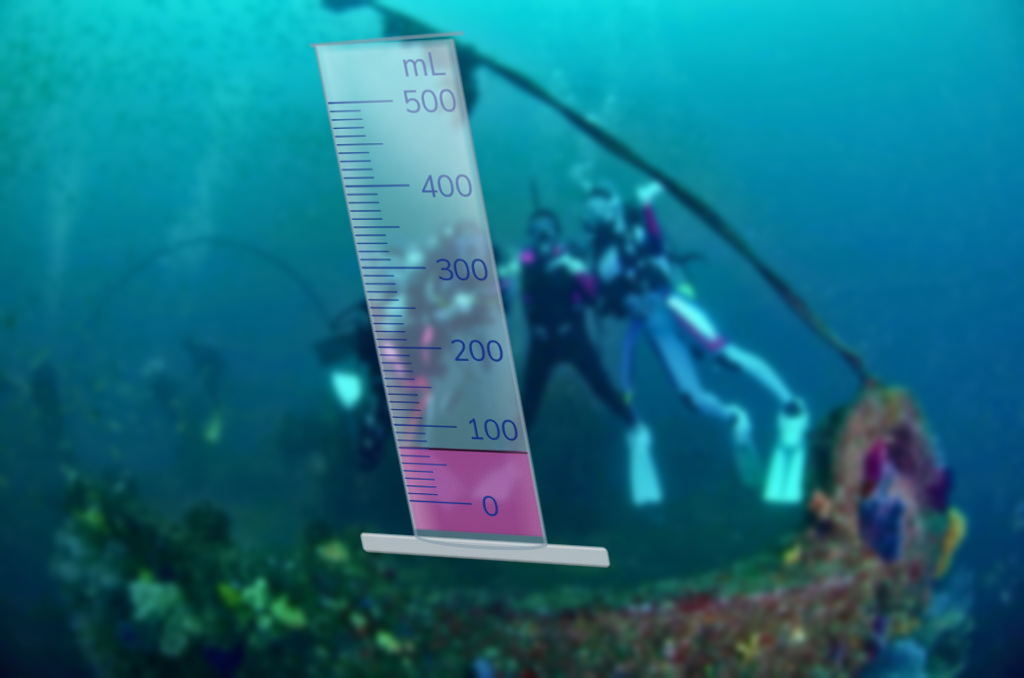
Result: 70 mL
